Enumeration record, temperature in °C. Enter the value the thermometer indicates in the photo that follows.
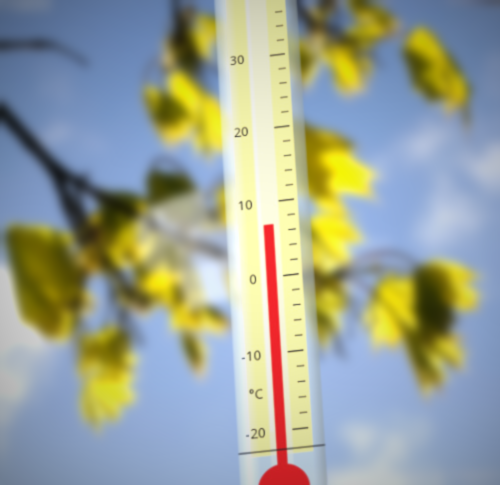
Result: 7 °C
